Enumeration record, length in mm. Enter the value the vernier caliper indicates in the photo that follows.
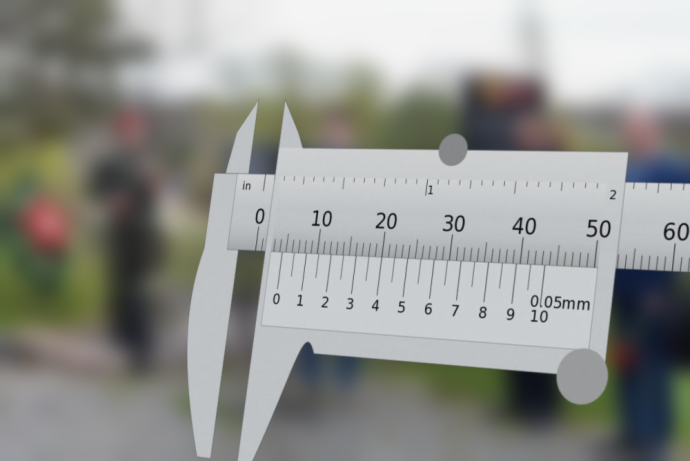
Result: 4.4 mm
